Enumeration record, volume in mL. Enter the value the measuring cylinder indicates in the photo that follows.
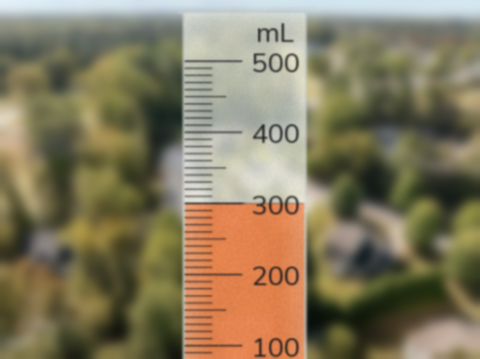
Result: 300 mL
